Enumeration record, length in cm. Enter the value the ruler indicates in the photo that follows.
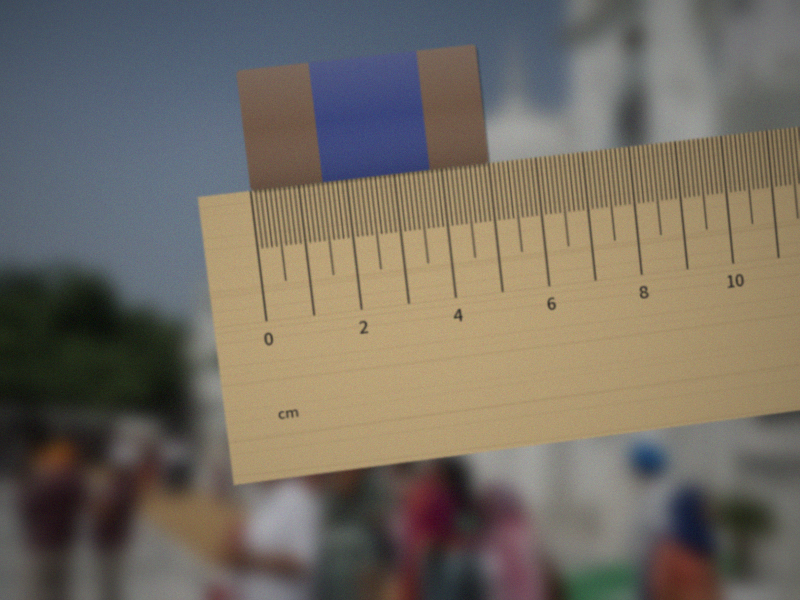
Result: 5 cm
